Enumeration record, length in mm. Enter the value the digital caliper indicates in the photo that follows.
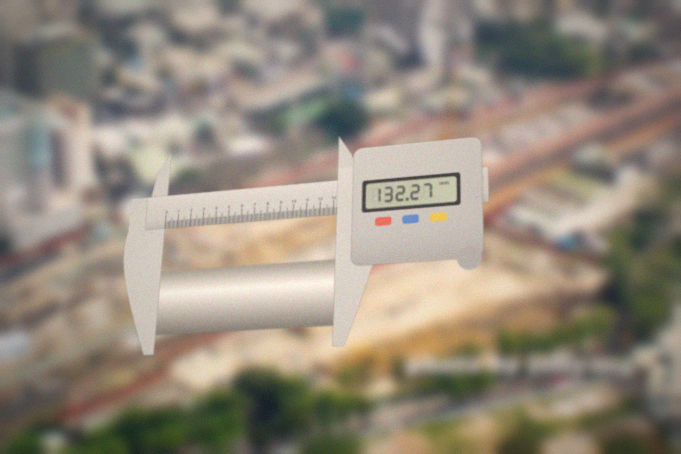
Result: 132.27 mm
